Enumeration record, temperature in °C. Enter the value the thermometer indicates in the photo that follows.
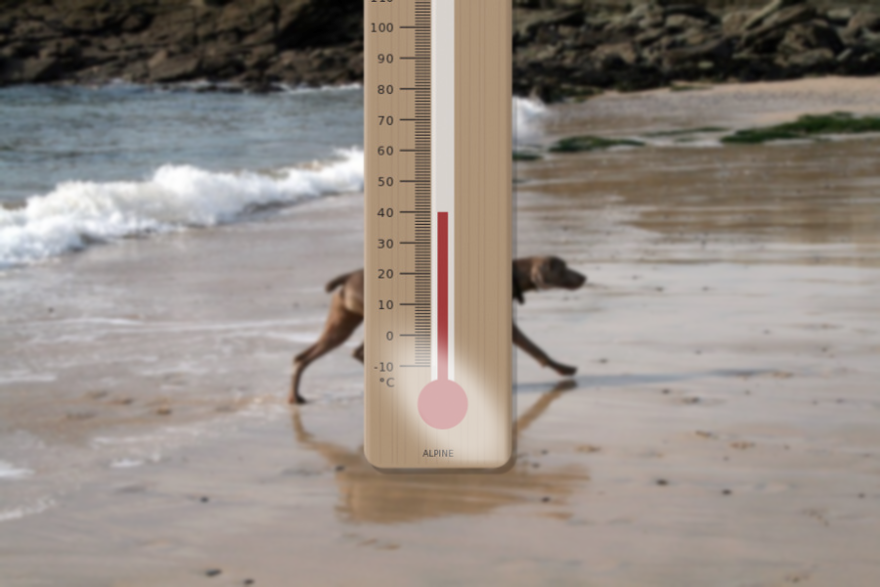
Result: 40 °C
